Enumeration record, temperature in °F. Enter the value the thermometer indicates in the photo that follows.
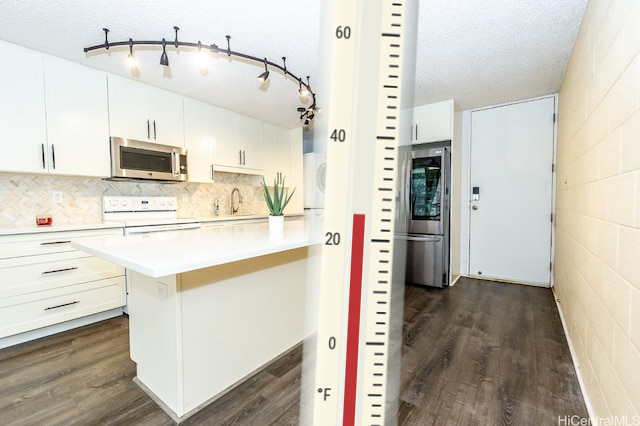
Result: 25 °F
